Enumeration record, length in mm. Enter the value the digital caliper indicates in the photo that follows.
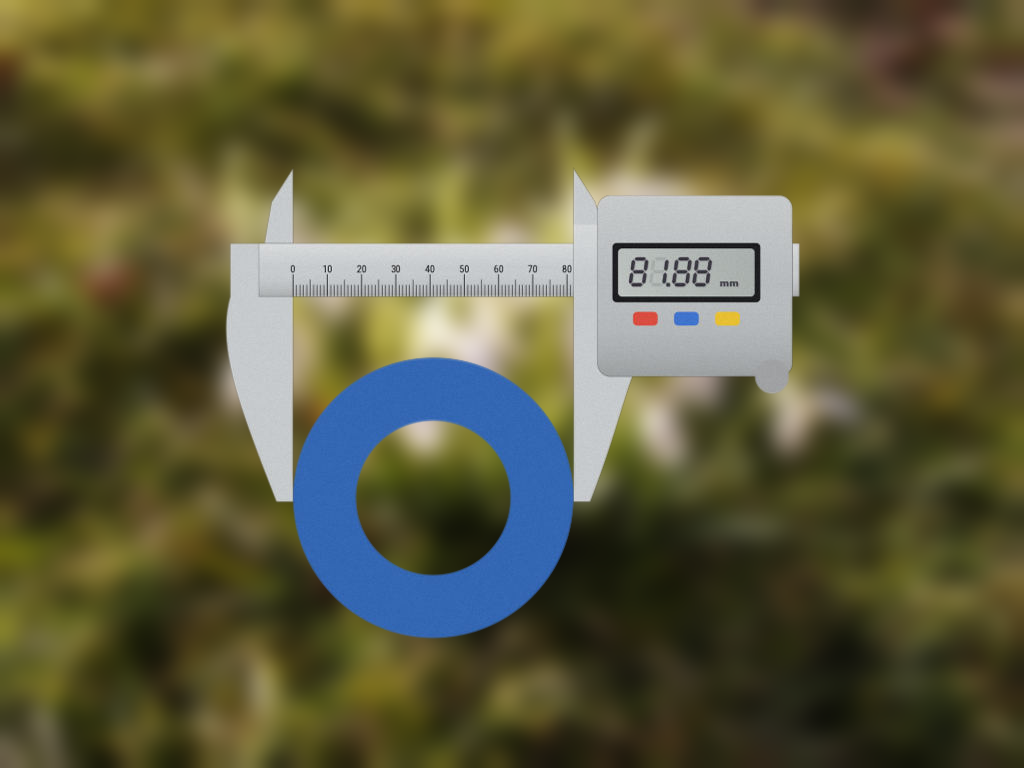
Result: 81.88 mm
